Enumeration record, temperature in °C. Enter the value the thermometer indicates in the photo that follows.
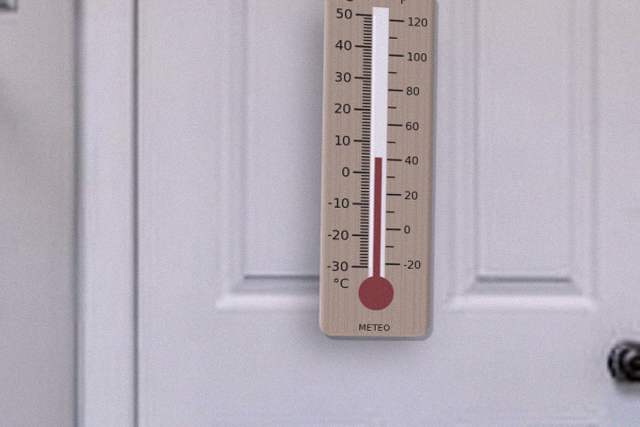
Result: 5 °C
